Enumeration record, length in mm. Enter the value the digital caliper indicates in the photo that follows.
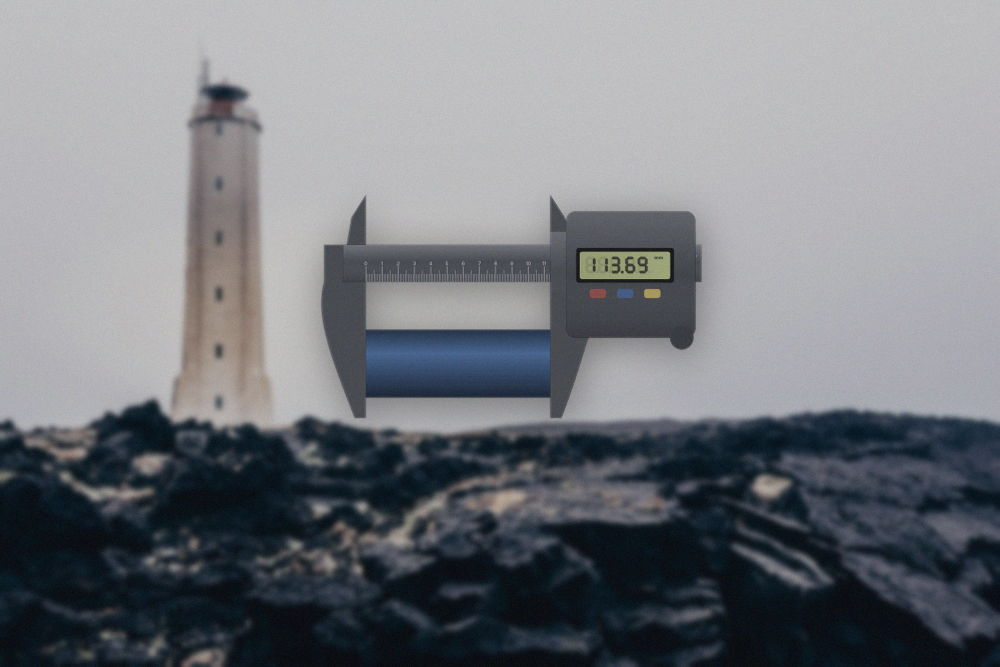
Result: 113.69 mm
